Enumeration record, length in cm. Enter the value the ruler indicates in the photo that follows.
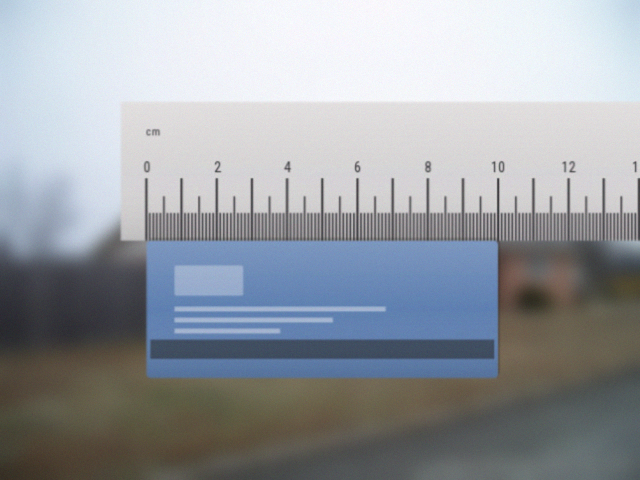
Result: 10 cm
